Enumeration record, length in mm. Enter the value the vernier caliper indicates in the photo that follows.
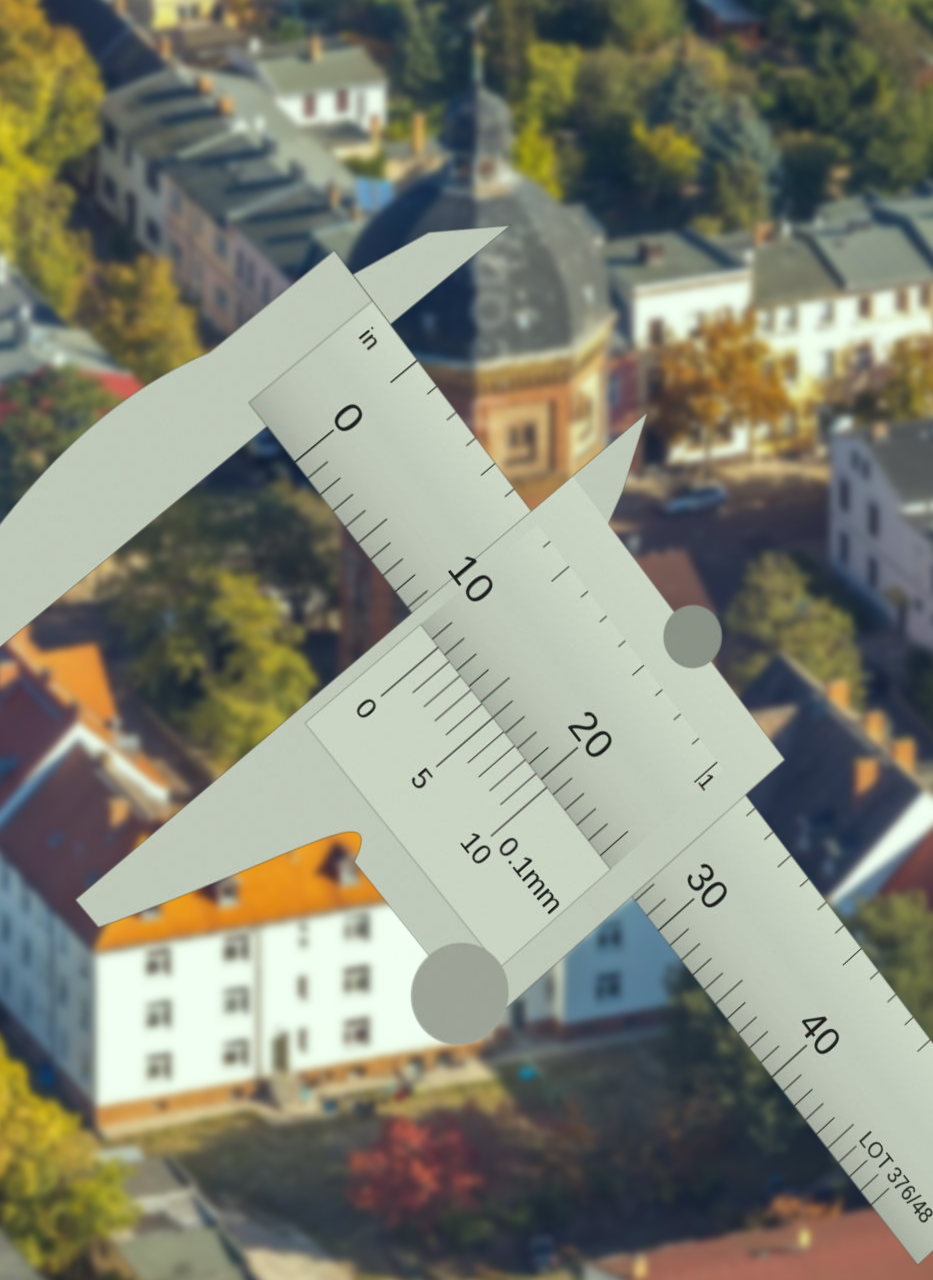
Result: 11.5 mm
